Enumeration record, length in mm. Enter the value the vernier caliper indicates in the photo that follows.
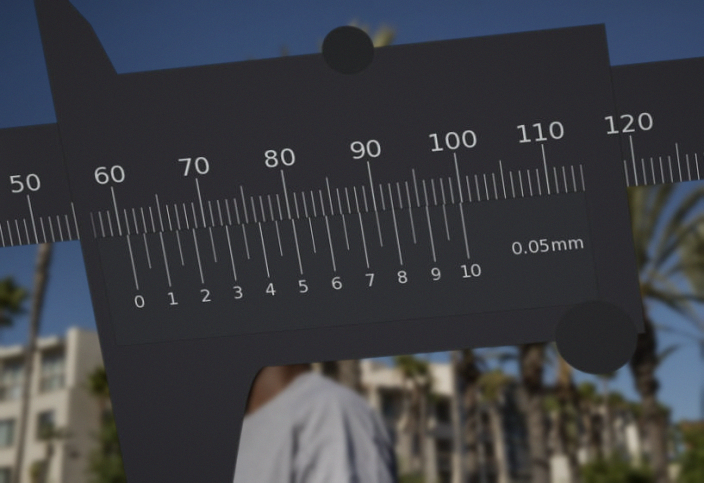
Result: 60.8 mm
